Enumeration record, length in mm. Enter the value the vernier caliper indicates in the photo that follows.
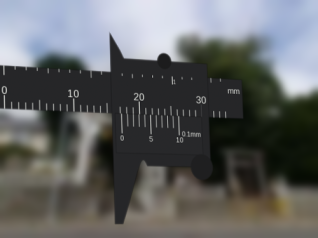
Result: 17.2 mm
